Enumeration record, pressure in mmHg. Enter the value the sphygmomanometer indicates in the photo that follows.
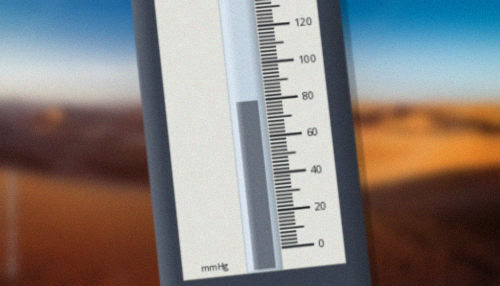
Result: 80 mmHg
